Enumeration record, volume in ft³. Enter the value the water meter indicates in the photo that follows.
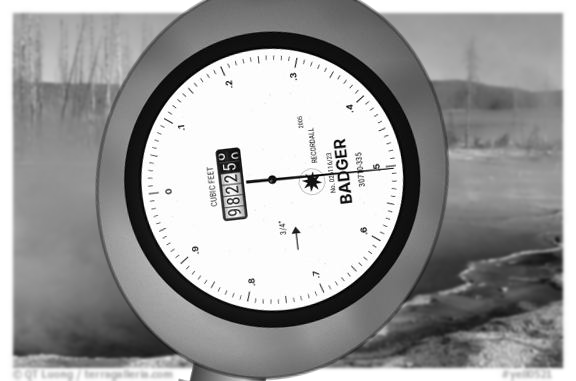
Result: 982258.50 ft³
